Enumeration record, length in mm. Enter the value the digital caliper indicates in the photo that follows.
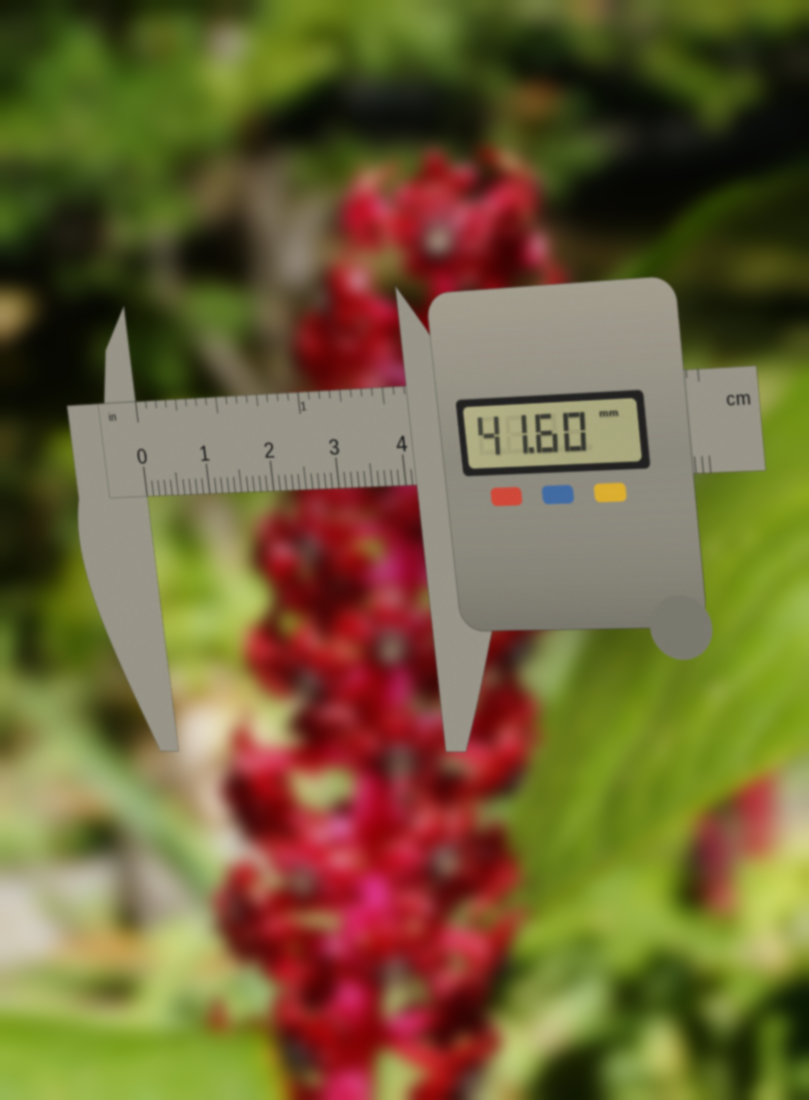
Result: 41.60 mm
